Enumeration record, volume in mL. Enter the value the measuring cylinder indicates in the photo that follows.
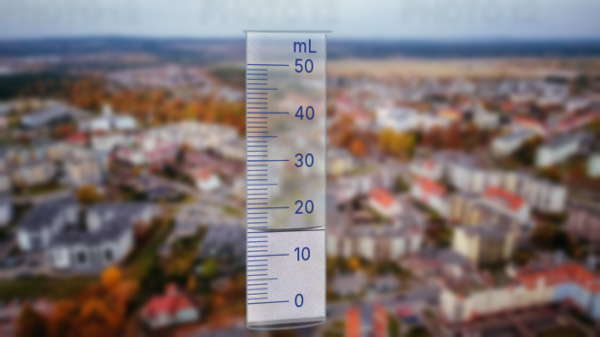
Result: 15 mL
